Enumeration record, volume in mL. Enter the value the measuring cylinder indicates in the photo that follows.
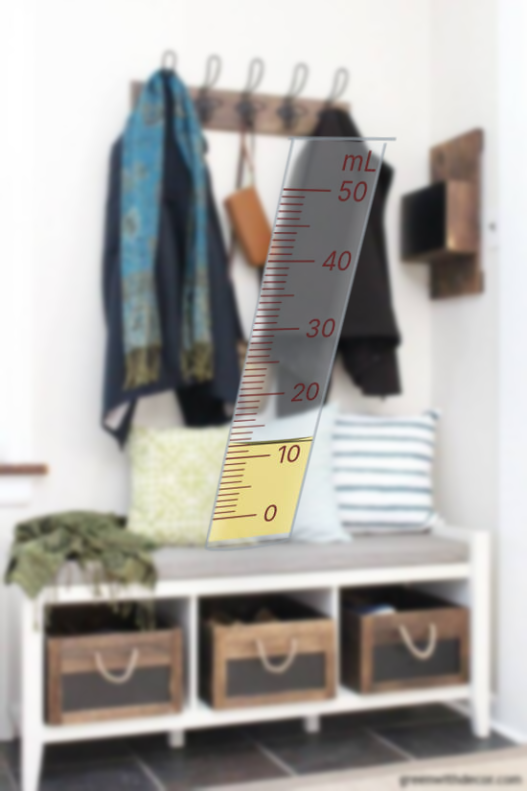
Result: 12 mL
